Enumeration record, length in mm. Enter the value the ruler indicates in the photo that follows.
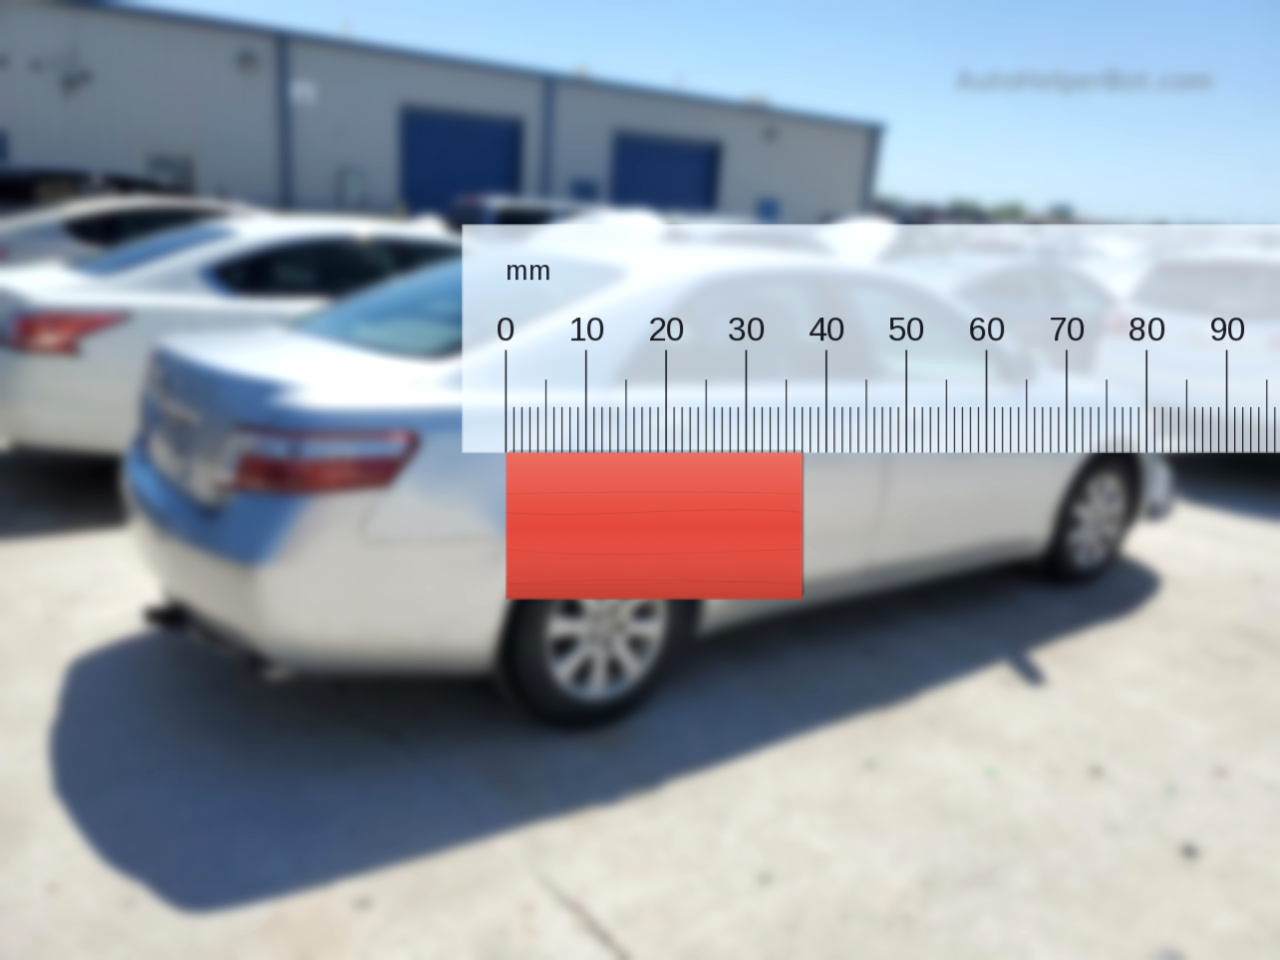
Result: 37 mm
